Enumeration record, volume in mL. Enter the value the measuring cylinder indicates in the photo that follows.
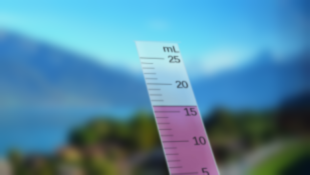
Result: 16 mL
